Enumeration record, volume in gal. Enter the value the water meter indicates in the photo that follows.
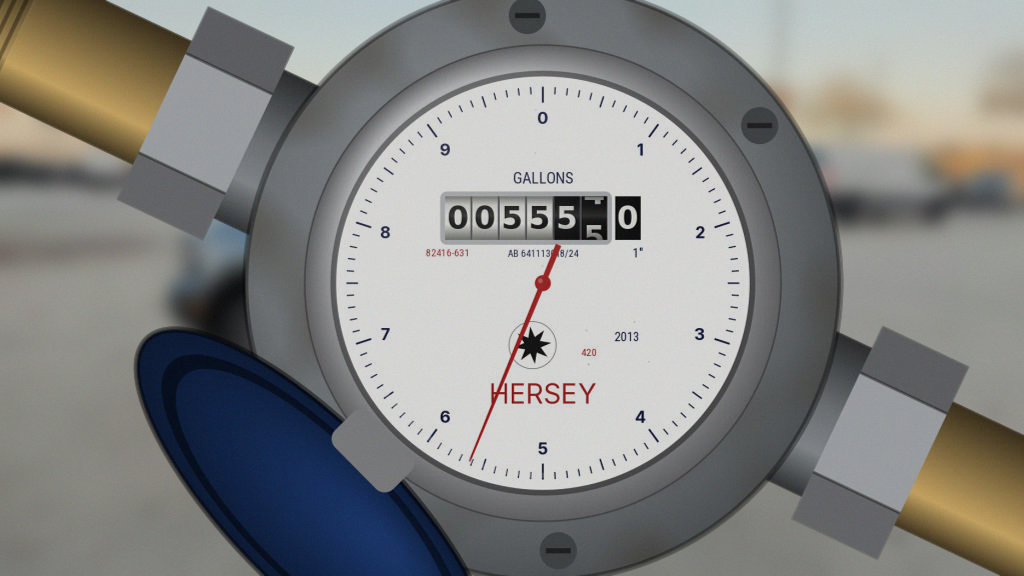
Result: 55545.6 gal
